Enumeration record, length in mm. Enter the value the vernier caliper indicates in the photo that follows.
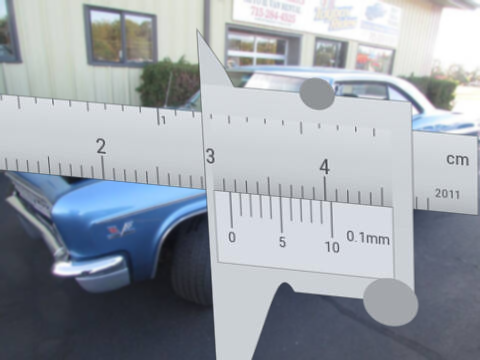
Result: 31.5 mm
